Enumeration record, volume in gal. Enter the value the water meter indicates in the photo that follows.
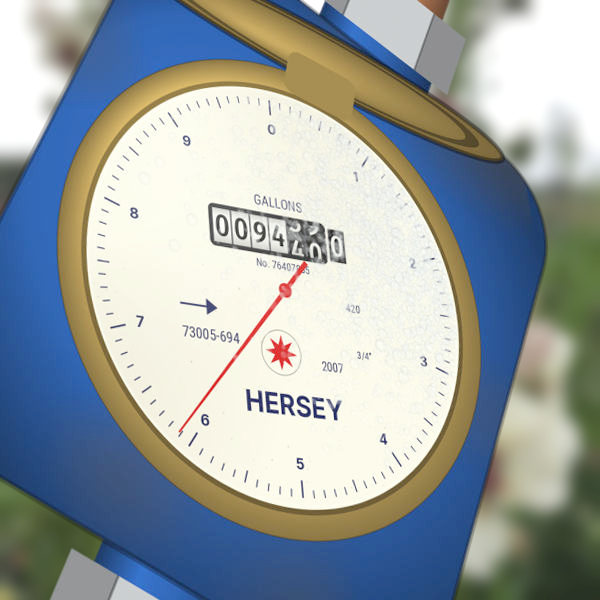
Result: 94396.1 gal
